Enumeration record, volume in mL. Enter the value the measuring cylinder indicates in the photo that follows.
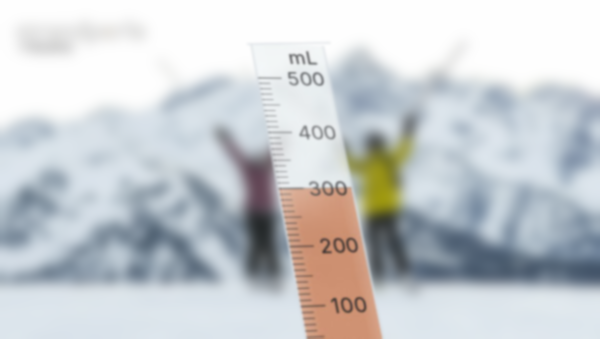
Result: 300 mL
